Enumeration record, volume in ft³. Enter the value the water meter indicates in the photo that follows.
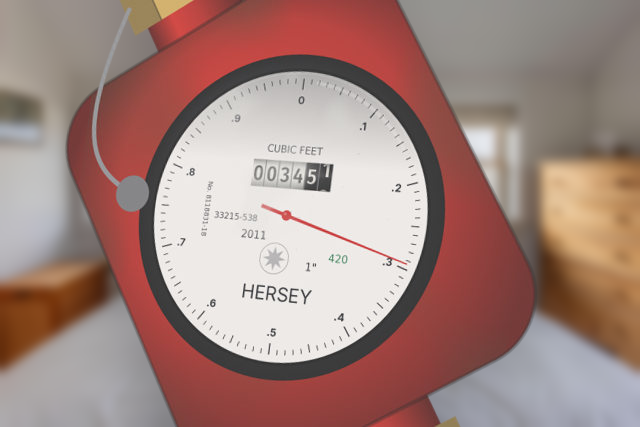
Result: 3451.29 ft³
